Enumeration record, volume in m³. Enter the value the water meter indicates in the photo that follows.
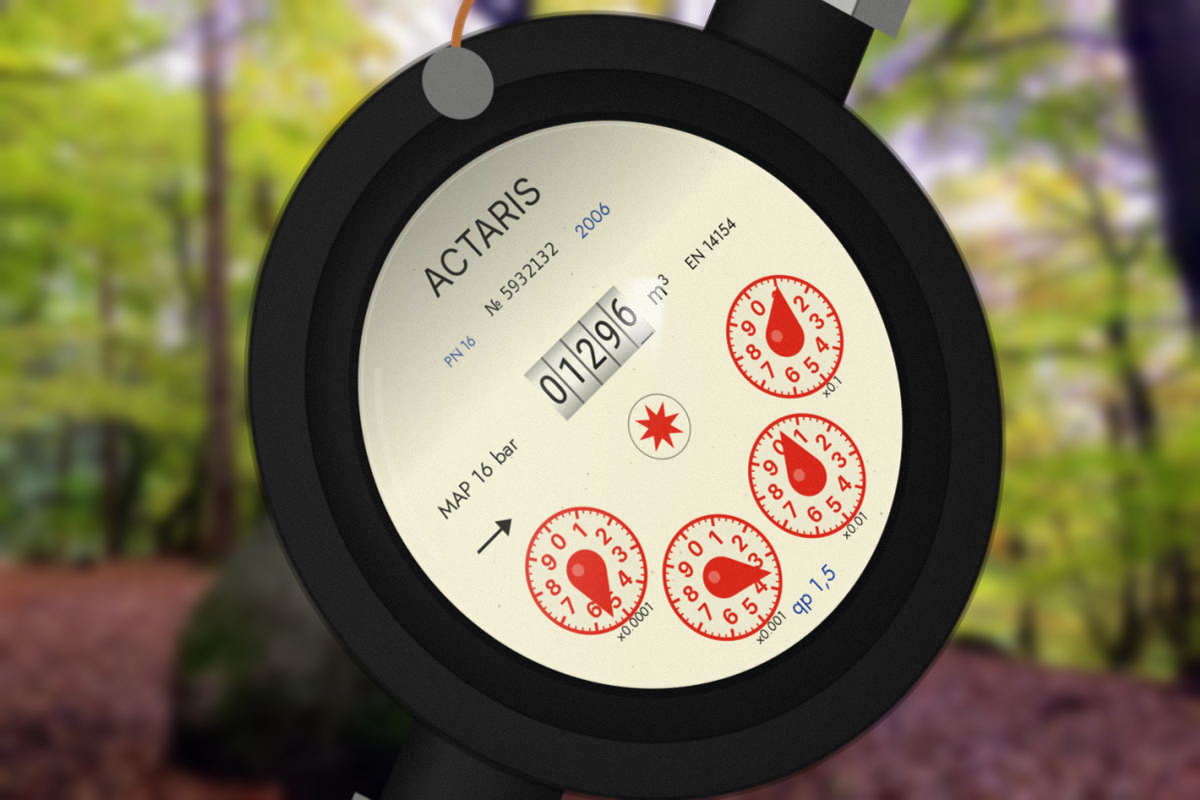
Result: 1296.1035 m³
